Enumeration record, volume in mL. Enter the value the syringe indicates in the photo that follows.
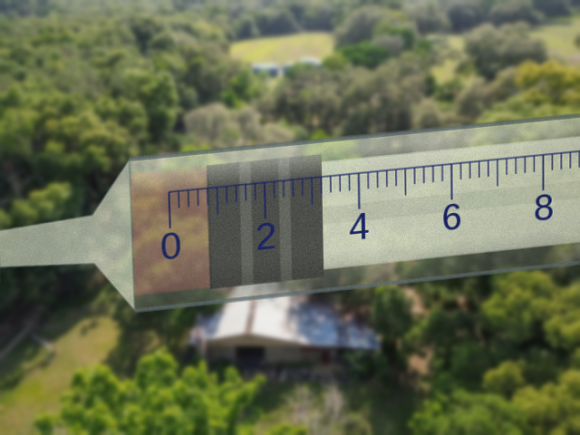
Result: 0.8 mL
